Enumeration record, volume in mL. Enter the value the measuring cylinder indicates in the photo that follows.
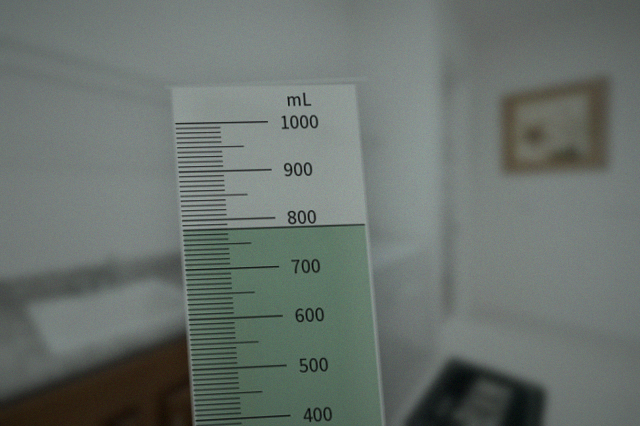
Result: 780 mL
